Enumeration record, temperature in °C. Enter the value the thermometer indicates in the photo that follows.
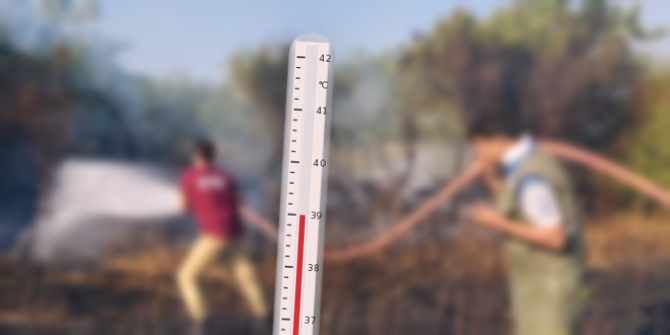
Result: 39 °C
